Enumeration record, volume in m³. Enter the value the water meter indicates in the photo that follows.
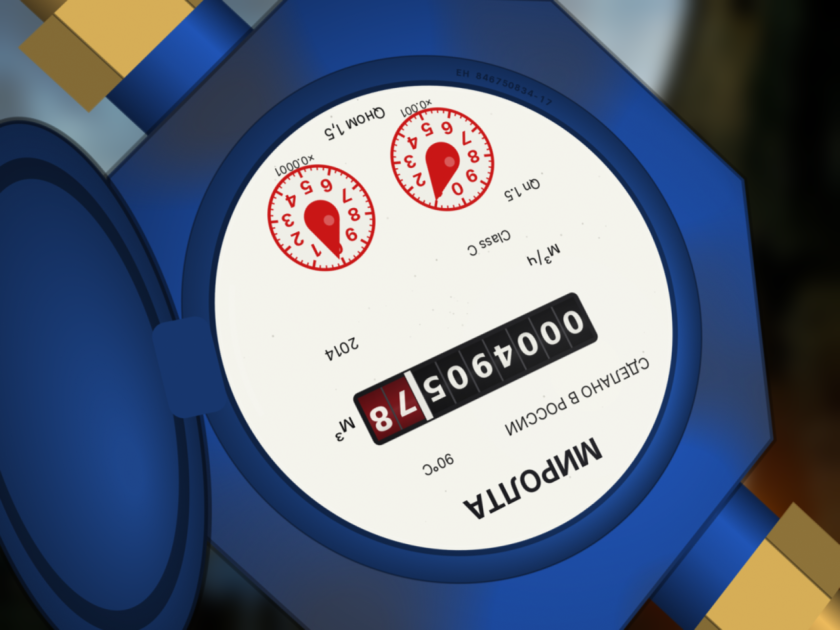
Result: 4905.7810 m³
